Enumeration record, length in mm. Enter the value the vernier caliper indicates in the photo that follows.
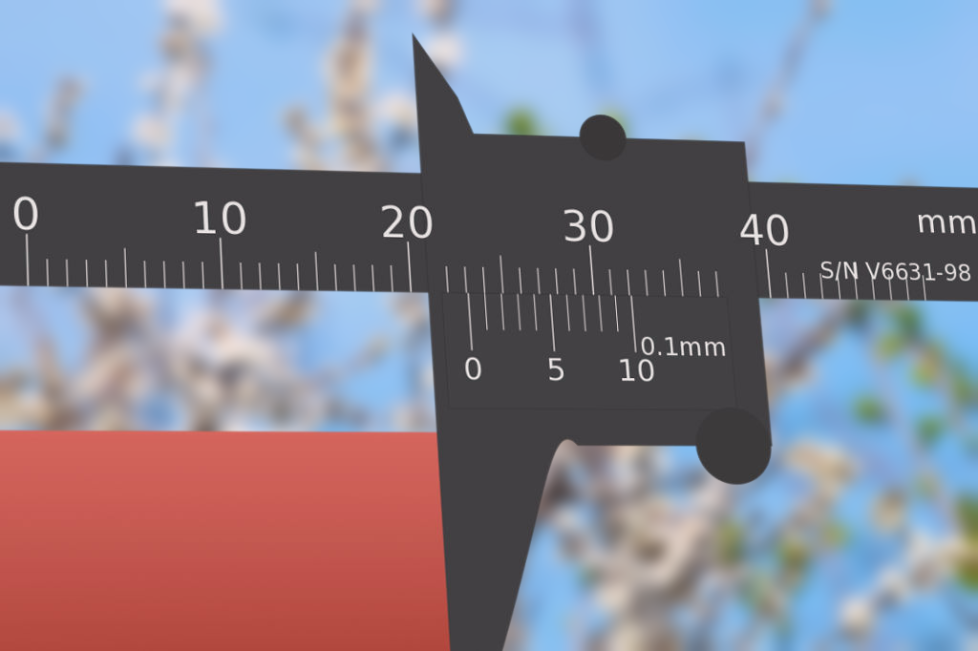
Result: 23.1 mm
